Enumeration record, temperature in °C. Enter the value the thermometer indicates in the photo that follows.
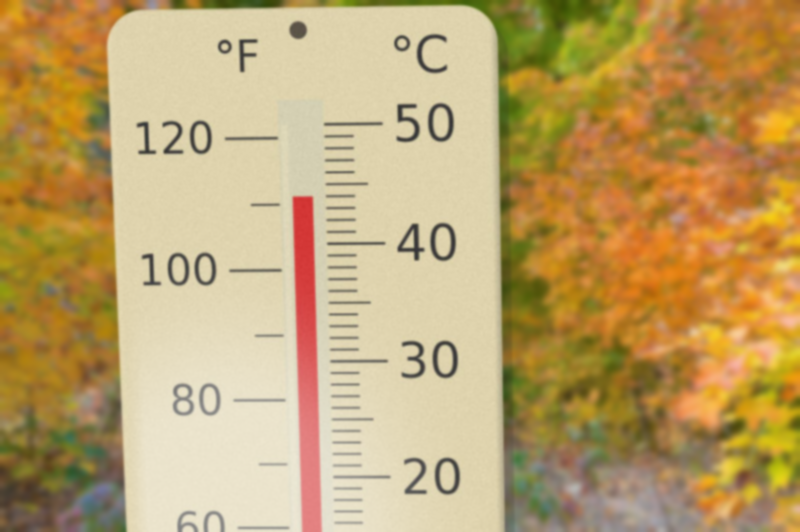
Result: 44 °C
